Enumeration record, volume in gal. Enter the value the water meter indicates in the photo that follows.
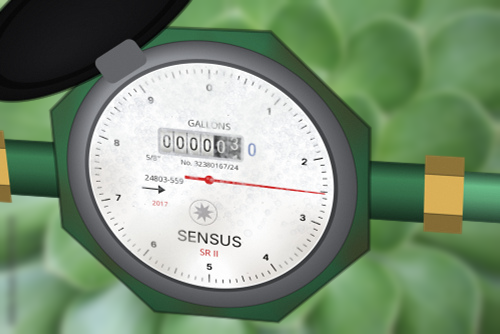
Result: 32.5 gal
